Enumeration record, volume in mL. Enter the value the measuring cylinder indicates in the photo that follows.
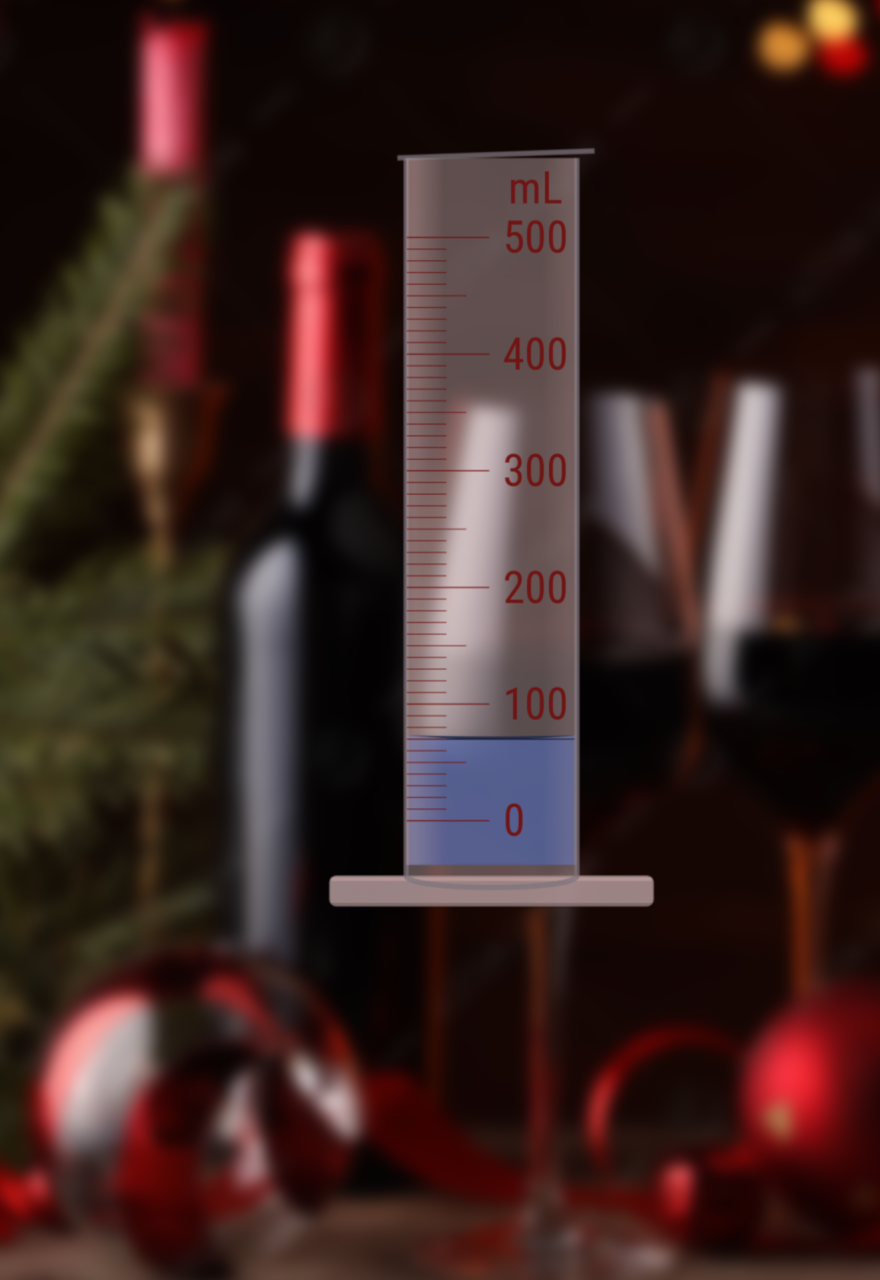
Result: 70 mL
